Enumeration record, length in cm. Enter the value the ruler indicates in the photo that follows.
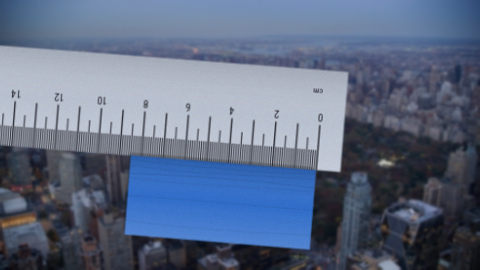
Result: 8.5 cm
